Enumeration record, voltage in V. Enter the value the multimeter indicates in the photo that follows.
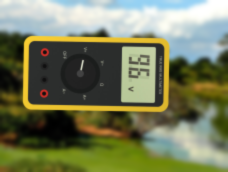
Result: 96 V
